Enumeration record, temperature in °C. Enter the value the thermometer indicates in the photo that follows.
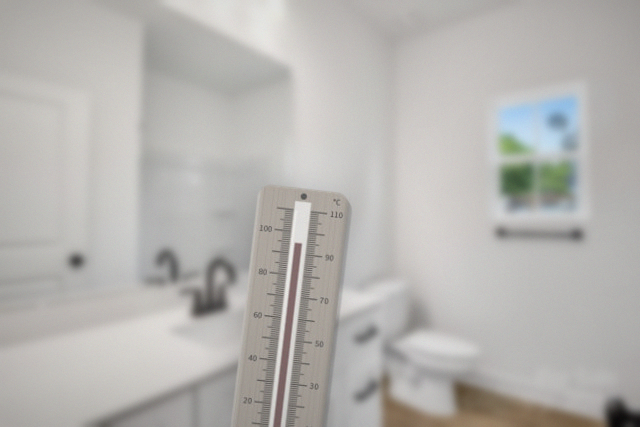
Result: 95 °C
